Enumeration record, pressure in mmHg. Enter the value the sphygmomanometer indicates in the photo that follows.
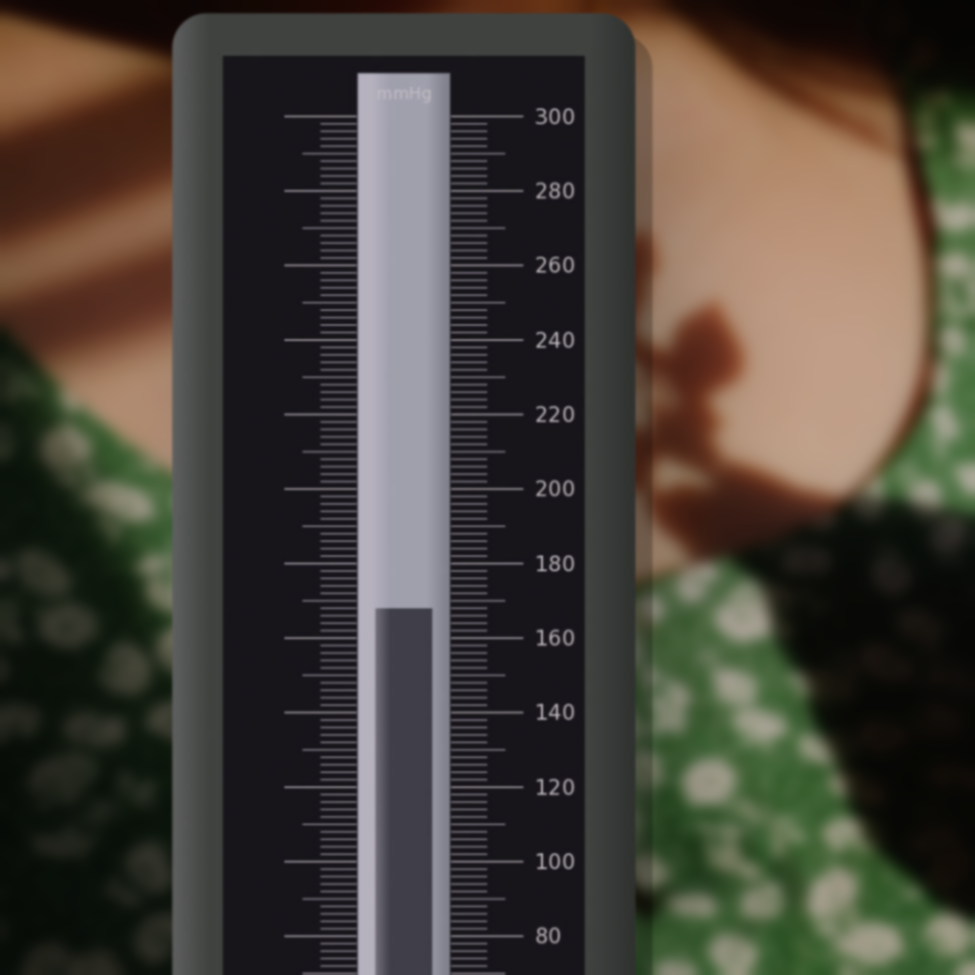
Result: 168 mmHg
